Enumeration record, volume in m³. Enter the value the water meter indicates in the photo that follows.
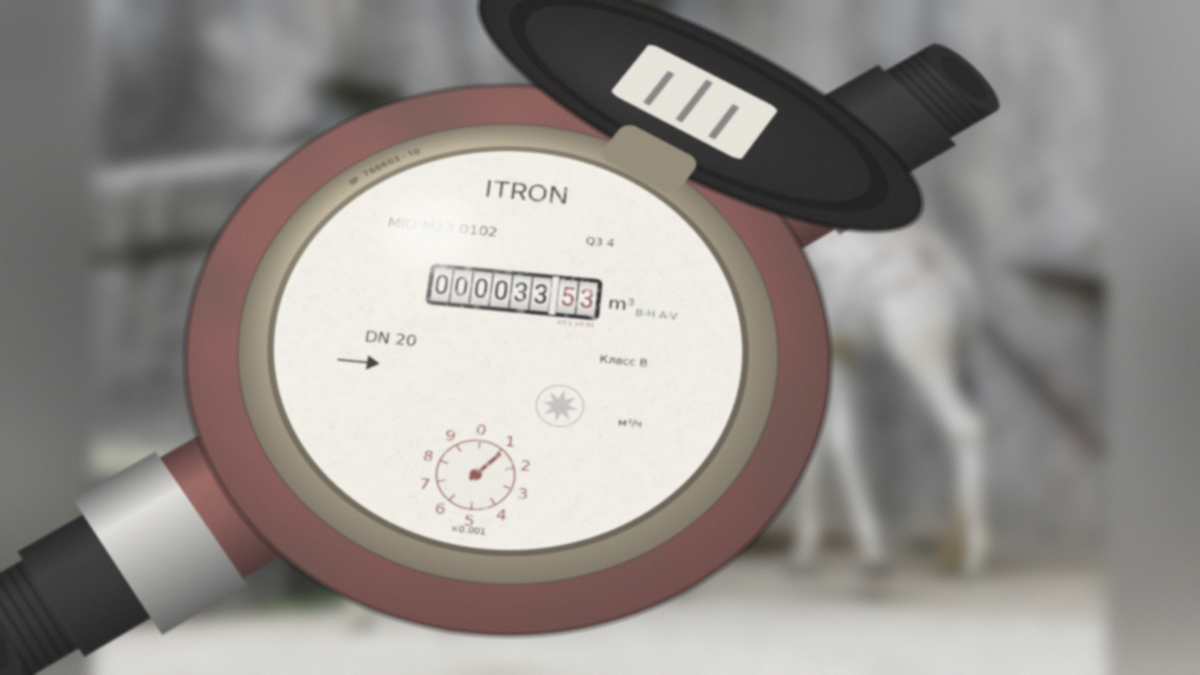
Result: 33.531 m³
